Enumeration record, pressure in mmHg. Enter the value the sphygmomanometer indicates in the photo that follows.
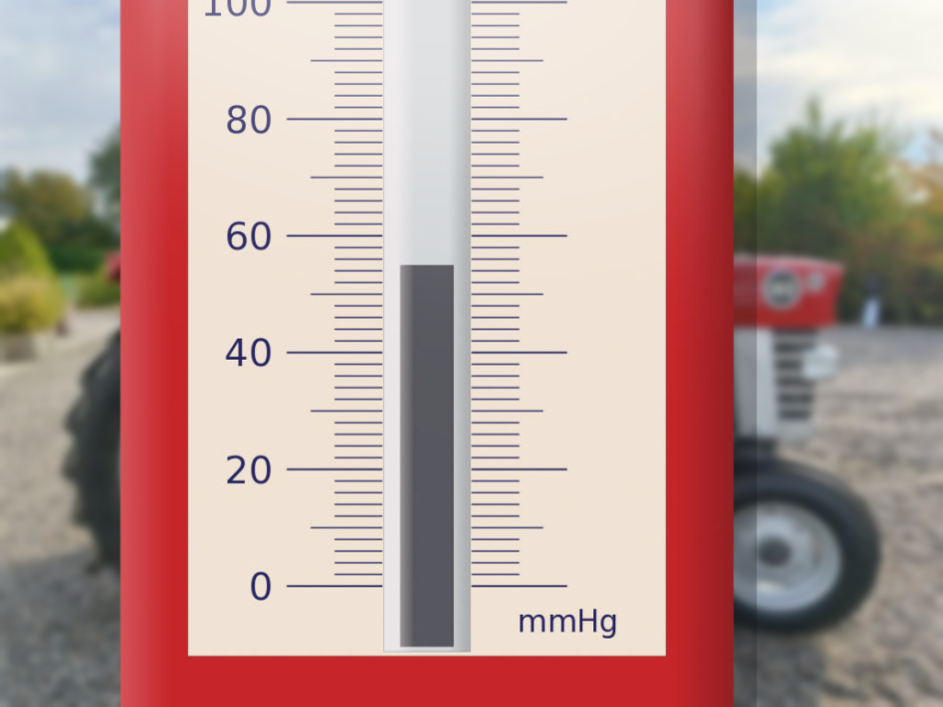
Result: 55 mmHg
